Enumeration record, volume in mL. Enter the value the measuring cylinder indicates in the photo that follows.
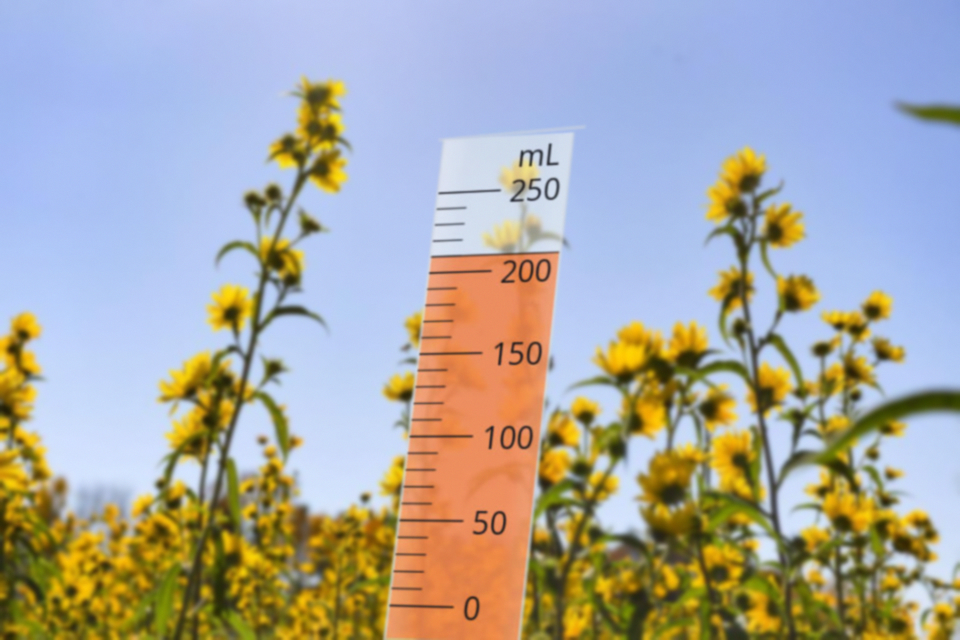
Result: 210 mL
